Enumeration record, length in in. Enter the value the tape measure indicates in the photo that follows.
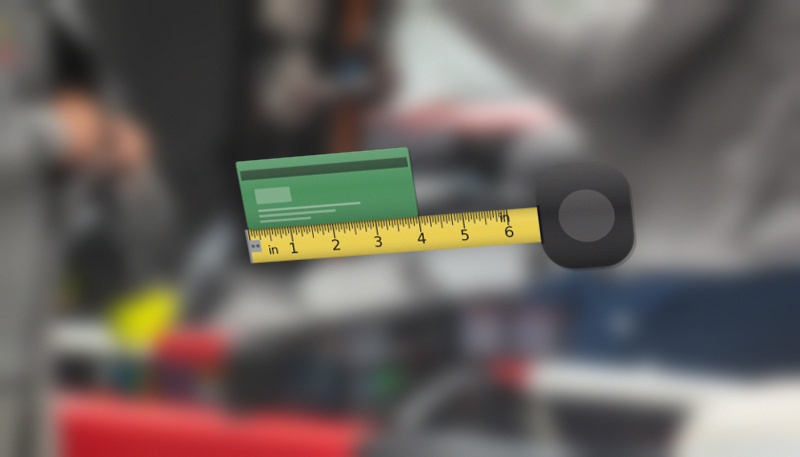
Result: 4 in
